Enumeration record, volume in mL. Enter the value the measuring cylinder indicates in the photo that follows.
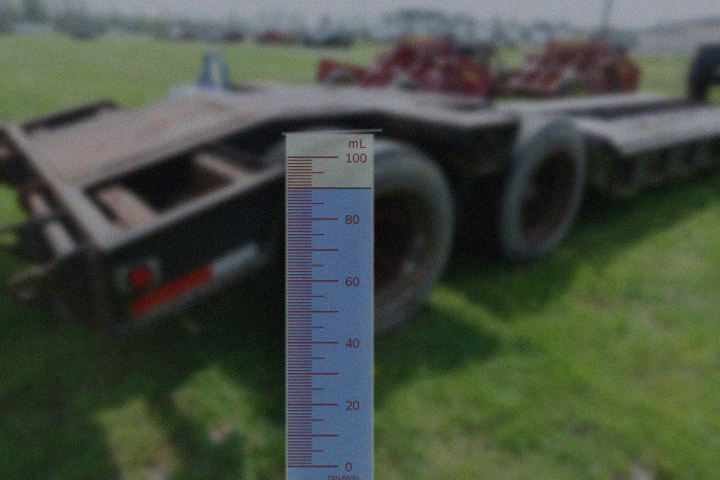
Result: 90 mL
